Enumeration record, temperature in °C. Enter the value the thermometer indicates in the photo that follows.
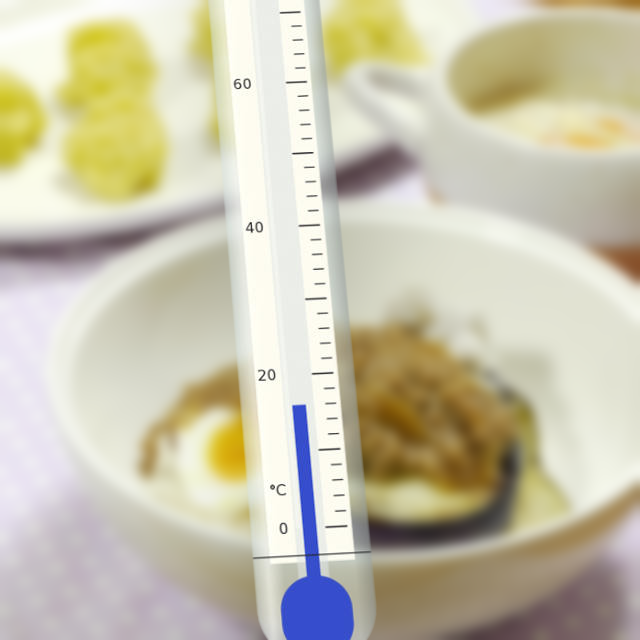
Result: 16 °C
